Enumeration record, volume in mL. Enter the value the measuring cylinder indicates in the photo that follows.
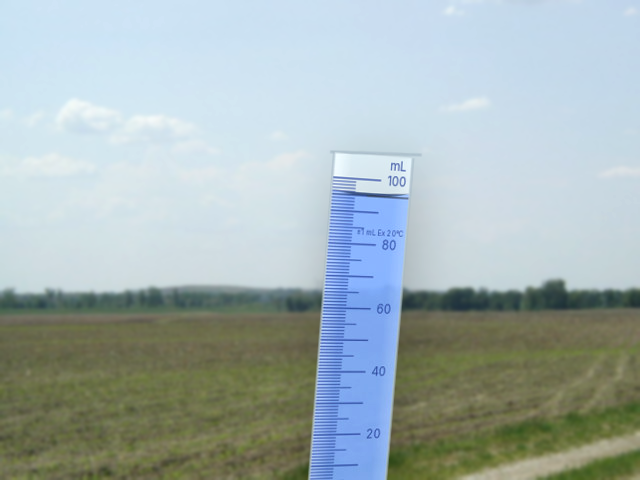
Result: 95 mL
